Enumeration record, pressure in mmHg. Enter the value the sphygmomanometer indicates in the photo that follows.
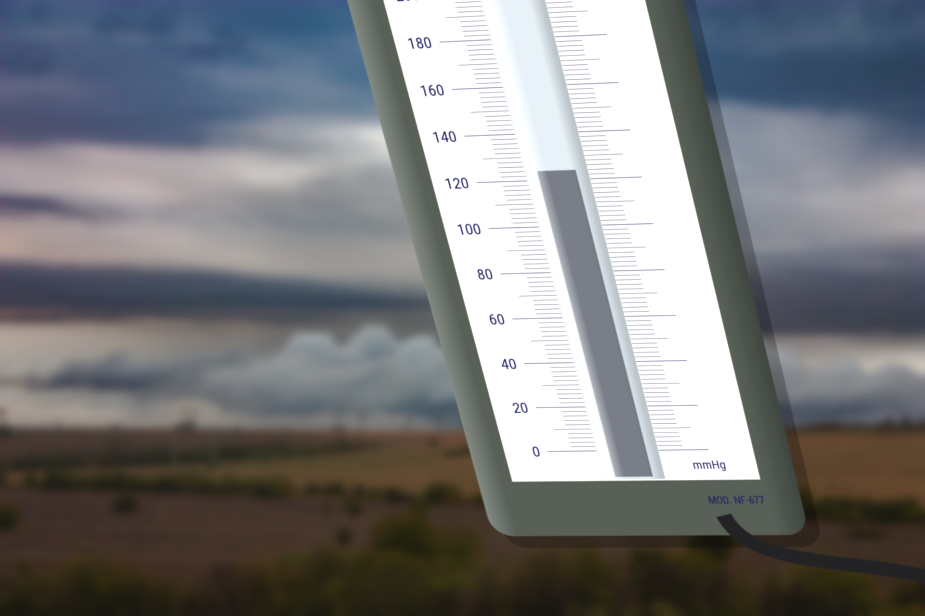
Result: 124 mmHg
